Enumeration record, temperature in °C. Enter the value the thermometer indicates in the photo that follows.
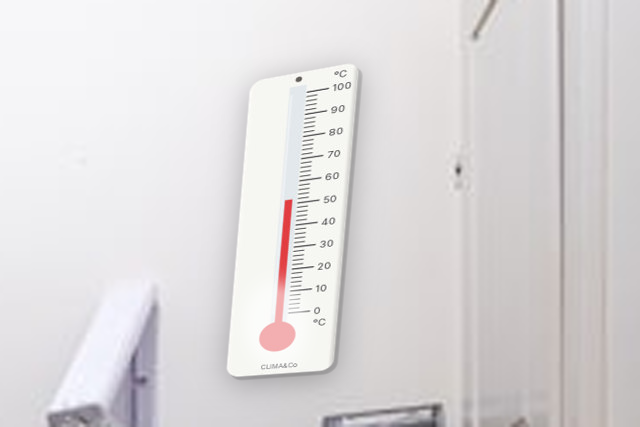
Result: 52 °C
